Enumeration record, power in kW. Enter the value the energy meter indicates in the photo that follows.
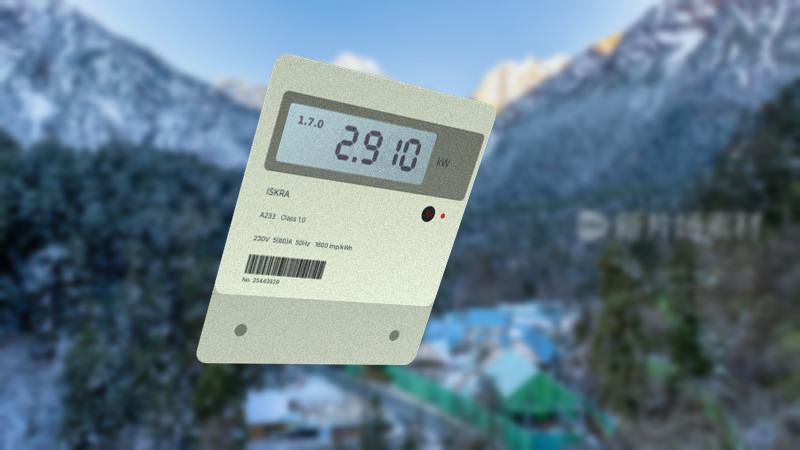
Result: 2.910 kW
